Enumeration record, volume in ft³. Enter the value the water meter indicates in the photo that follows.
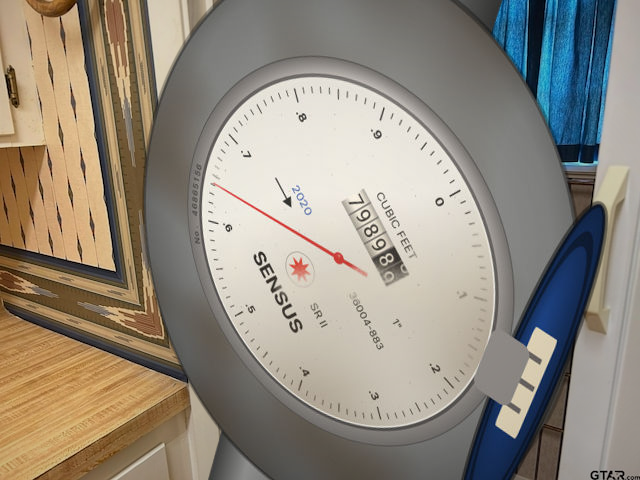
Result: 798988.64 ft³
